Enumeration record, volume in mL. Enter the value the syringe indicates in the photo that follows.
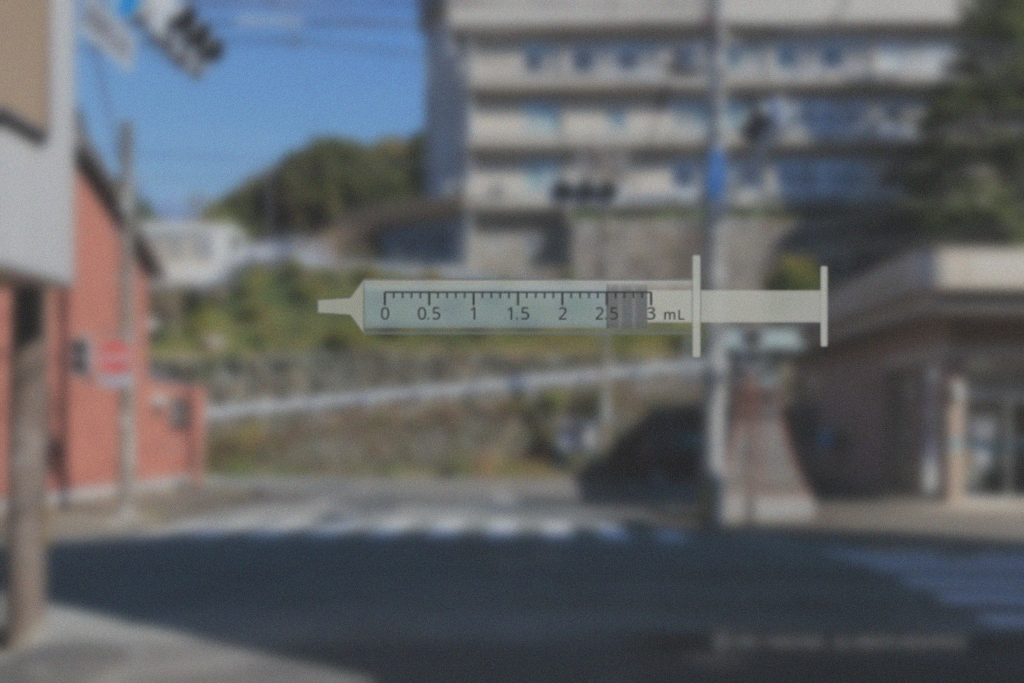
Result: 2.5 mL
